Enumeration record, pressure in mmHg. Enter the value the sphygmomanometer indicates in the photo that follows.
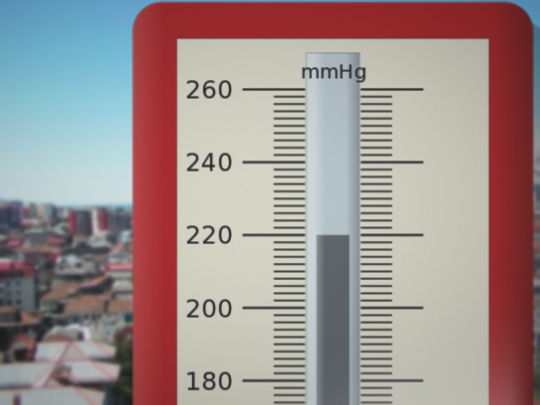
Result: 220 mmHg
